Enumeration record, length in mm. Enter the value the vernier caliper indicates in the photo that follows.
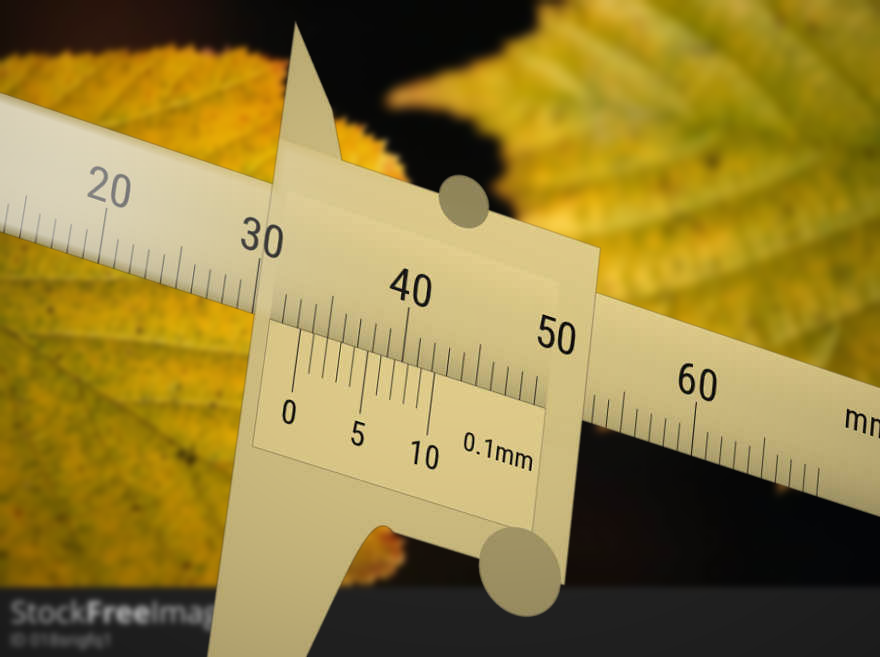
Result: 33.2 mm
